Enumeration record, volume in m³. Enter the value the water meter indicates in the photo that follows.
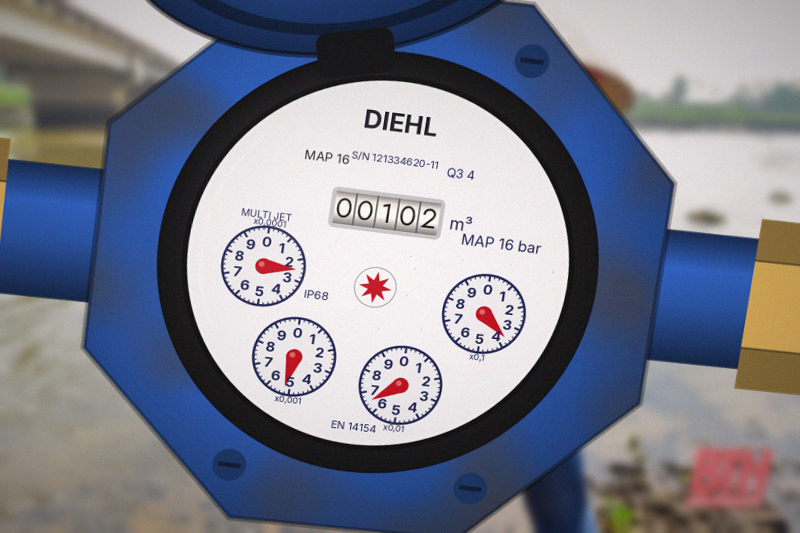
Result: 102.3652 m³
